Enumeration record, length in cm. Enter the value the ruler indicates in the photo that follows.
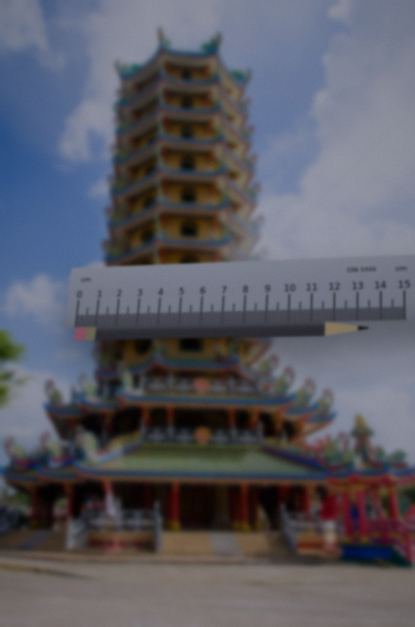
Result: 13.5 cm
